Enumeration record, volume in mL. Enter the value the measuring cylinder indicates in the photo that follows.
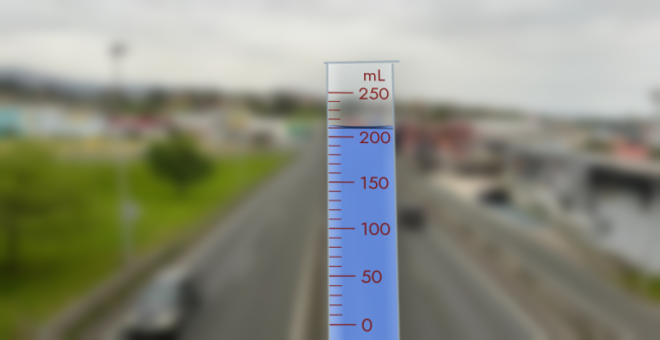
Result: 210 mL
